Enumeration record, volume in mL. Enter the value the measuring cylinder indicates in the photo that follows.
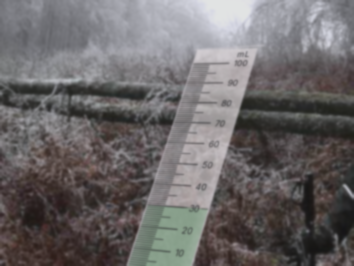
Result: 30 mL
